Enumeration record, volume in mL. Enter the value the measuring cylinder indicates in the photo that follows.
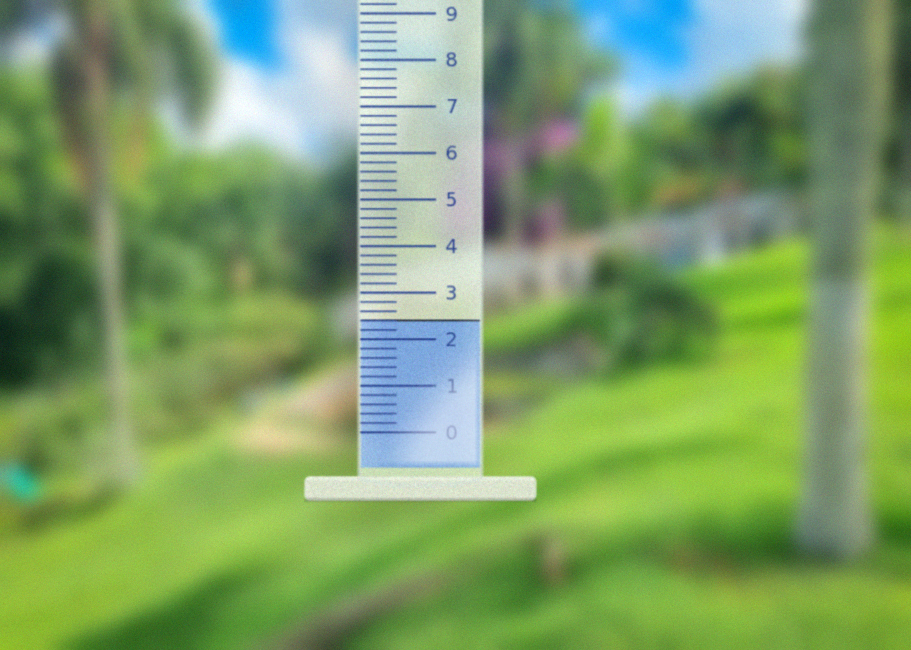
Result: 2.4 mL
